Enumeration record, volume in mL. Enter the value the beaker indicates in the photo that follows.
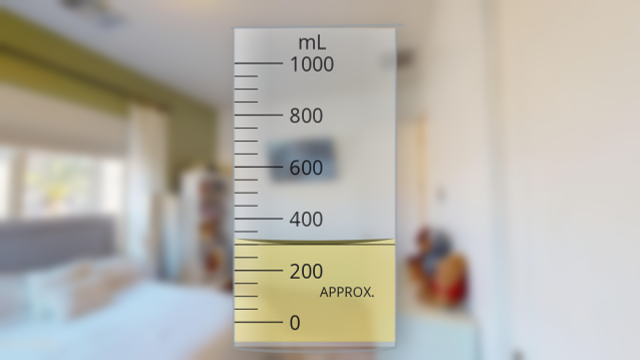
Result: 300 mL
